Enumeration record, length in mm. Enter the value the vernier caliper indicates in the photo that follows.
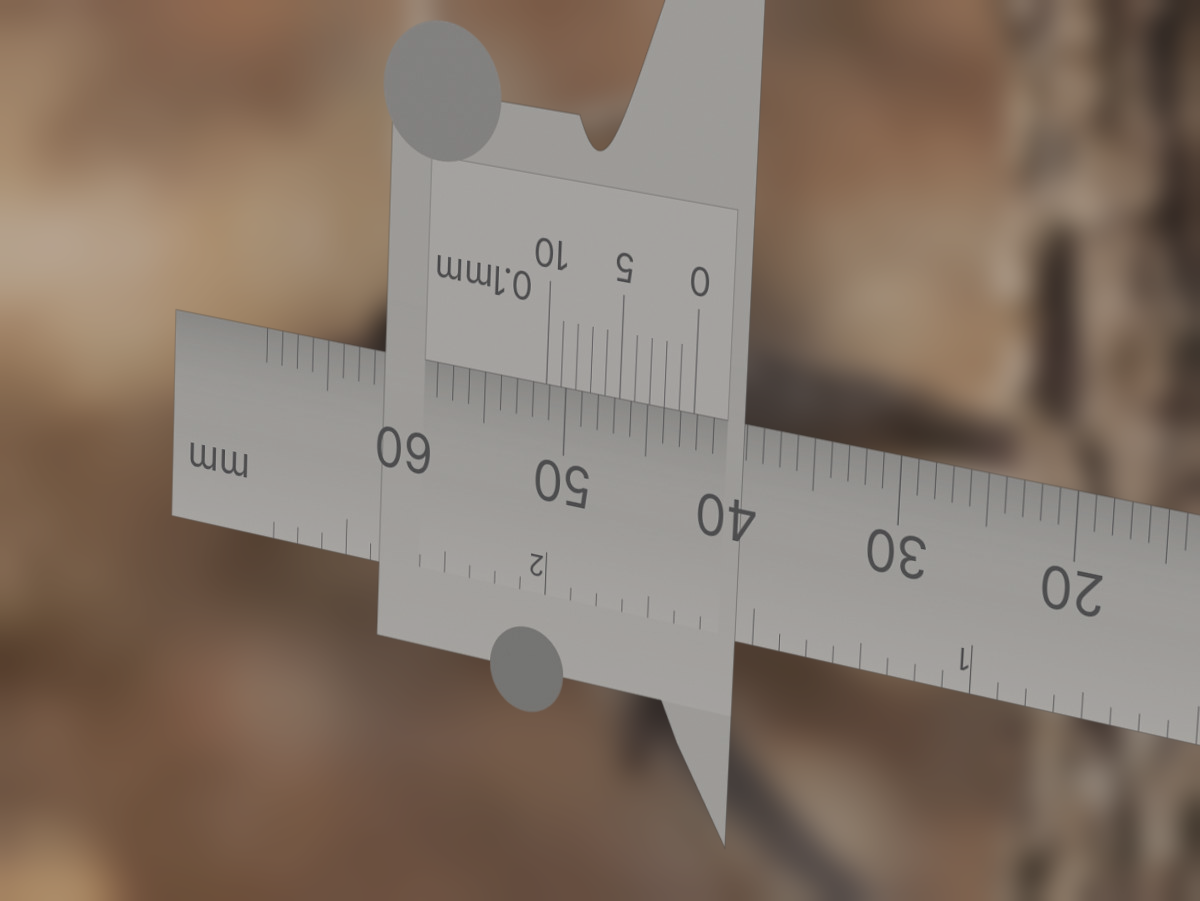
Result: 42.2 mm
